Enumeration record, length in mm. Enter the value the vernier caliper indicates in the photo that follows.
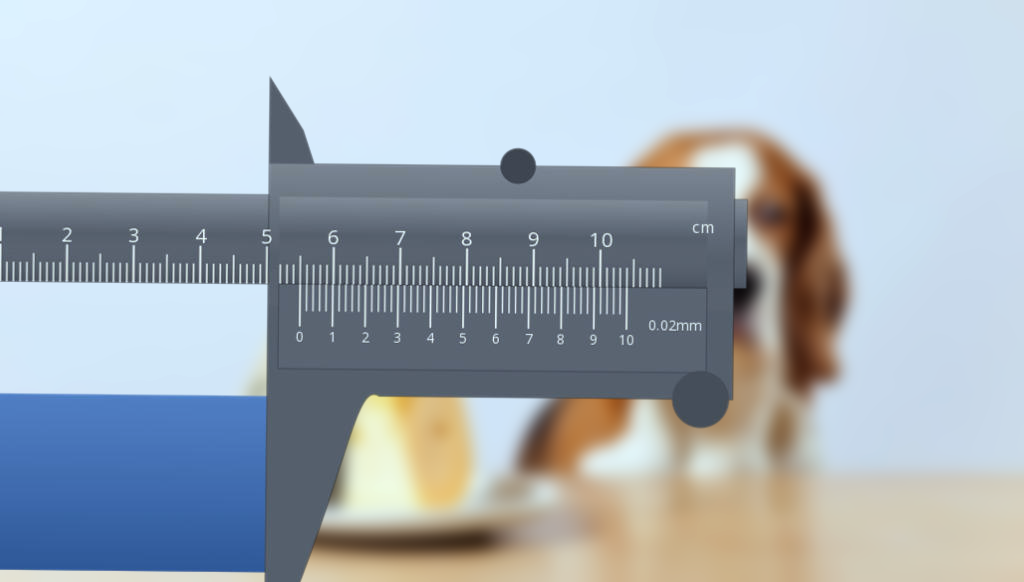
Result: 55.0 mm
